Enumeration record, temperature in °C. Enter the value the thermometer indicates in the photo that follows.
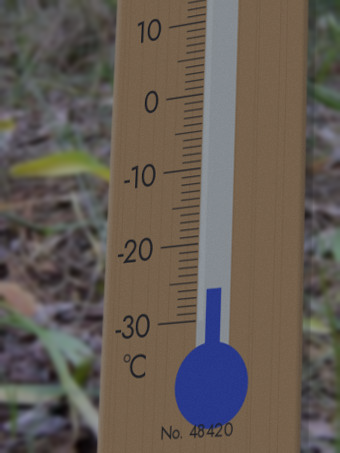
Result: -26 °C
